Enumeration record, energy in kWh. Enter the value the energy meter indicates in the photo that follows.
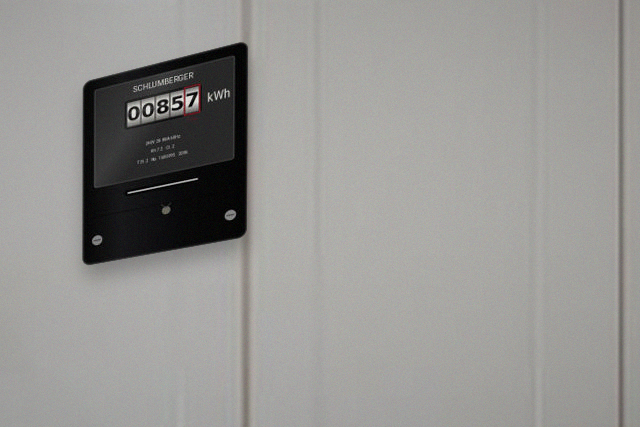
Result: 85.7 kWh
